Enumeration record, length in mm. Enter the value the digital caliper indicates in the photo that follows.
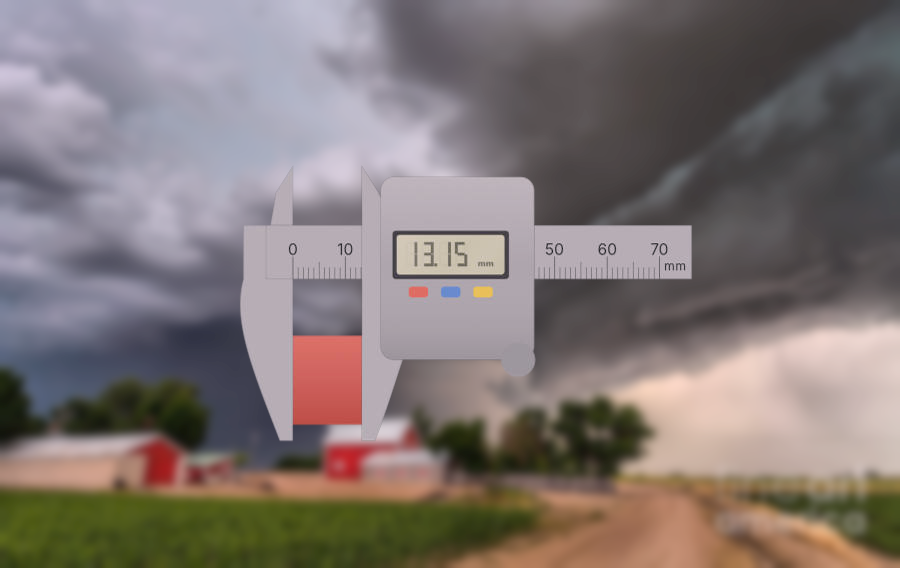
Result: 13.15 mm
